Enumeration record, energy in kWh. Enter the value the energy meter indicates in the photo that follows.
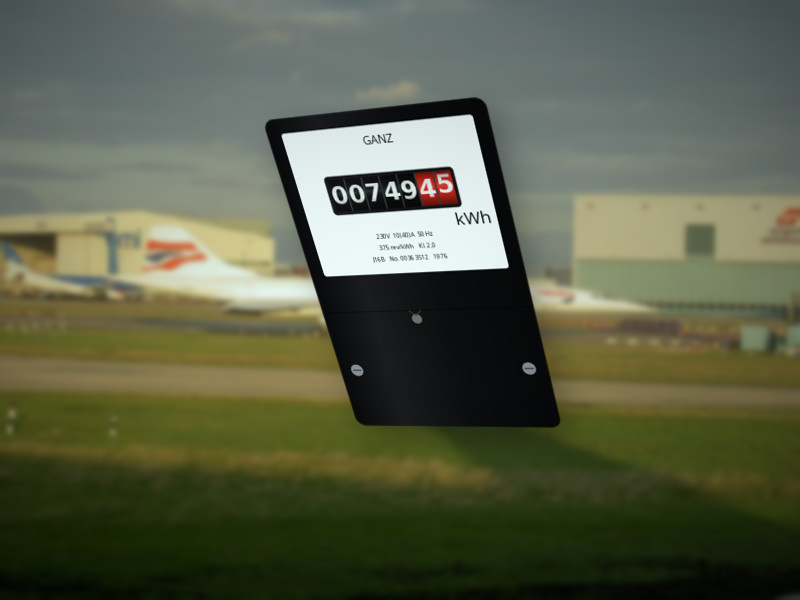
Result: 749.45 kWh
